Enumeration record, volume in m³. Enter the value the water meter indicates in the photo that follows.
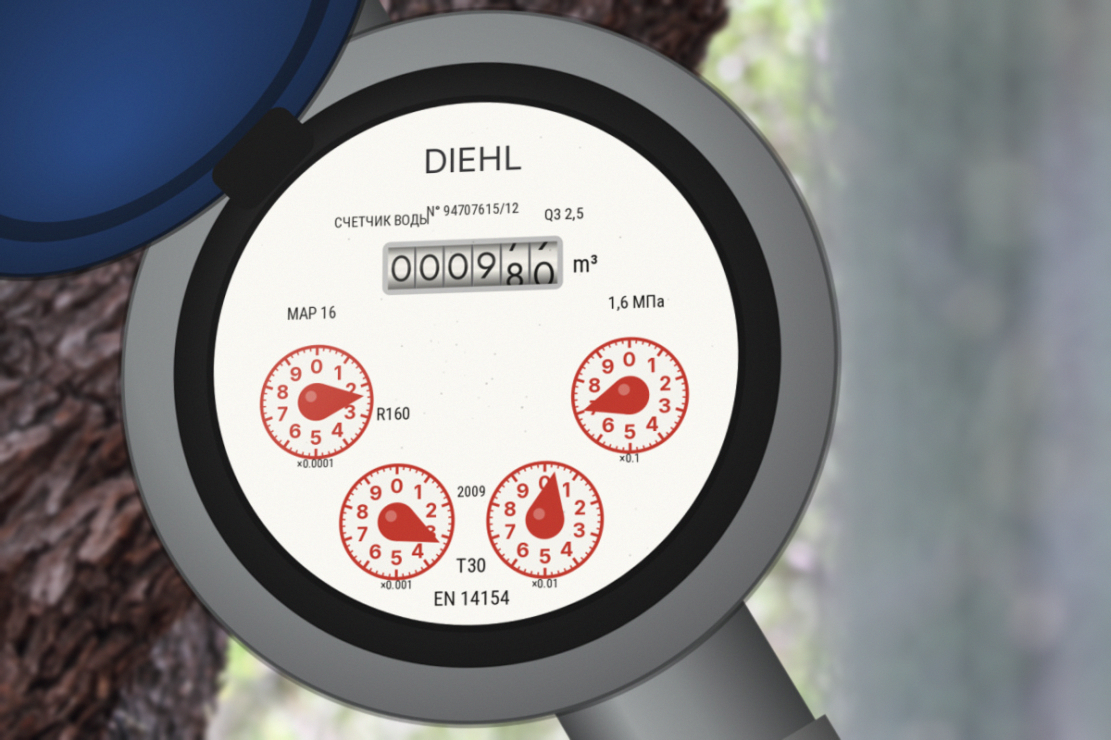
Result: 979.7032 m³
